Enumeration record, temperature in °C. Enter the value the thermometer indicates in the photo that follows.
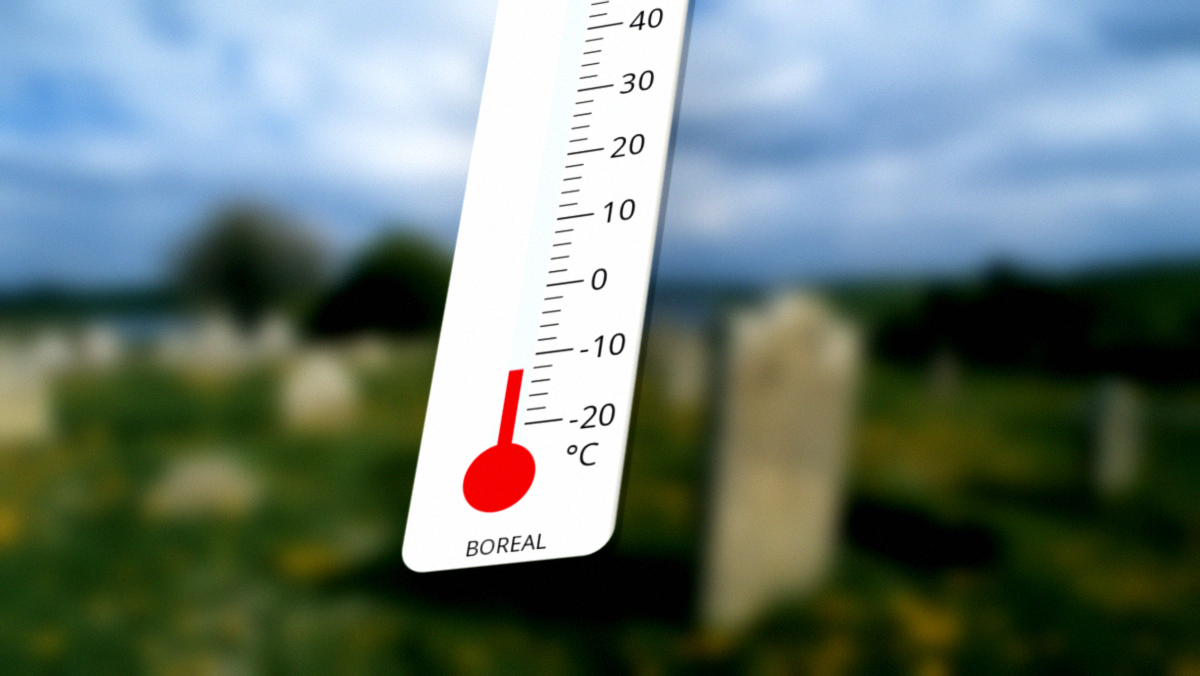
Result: -12 °C
